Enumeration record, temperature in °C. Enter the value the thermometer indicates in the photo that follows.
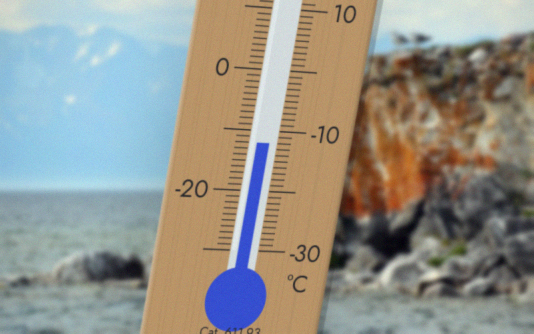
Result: -12 °C
